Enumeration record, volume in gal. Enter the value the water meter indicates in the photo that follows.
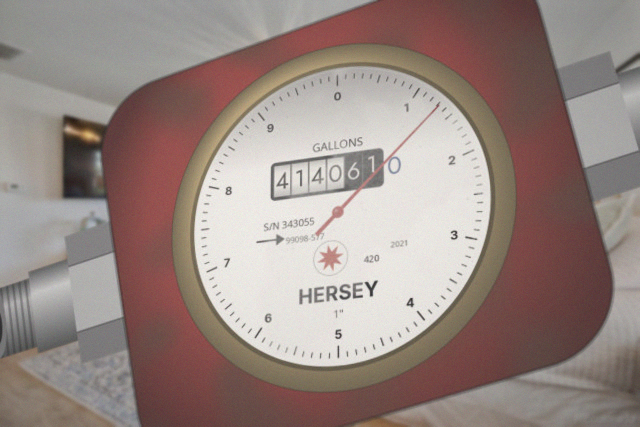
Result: 4140611.3 gal
